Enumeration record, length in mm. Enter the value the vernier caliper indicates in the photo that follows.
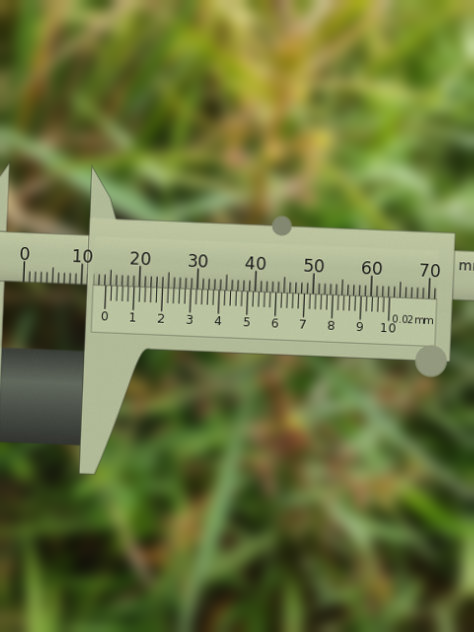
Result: 14.2 mm
